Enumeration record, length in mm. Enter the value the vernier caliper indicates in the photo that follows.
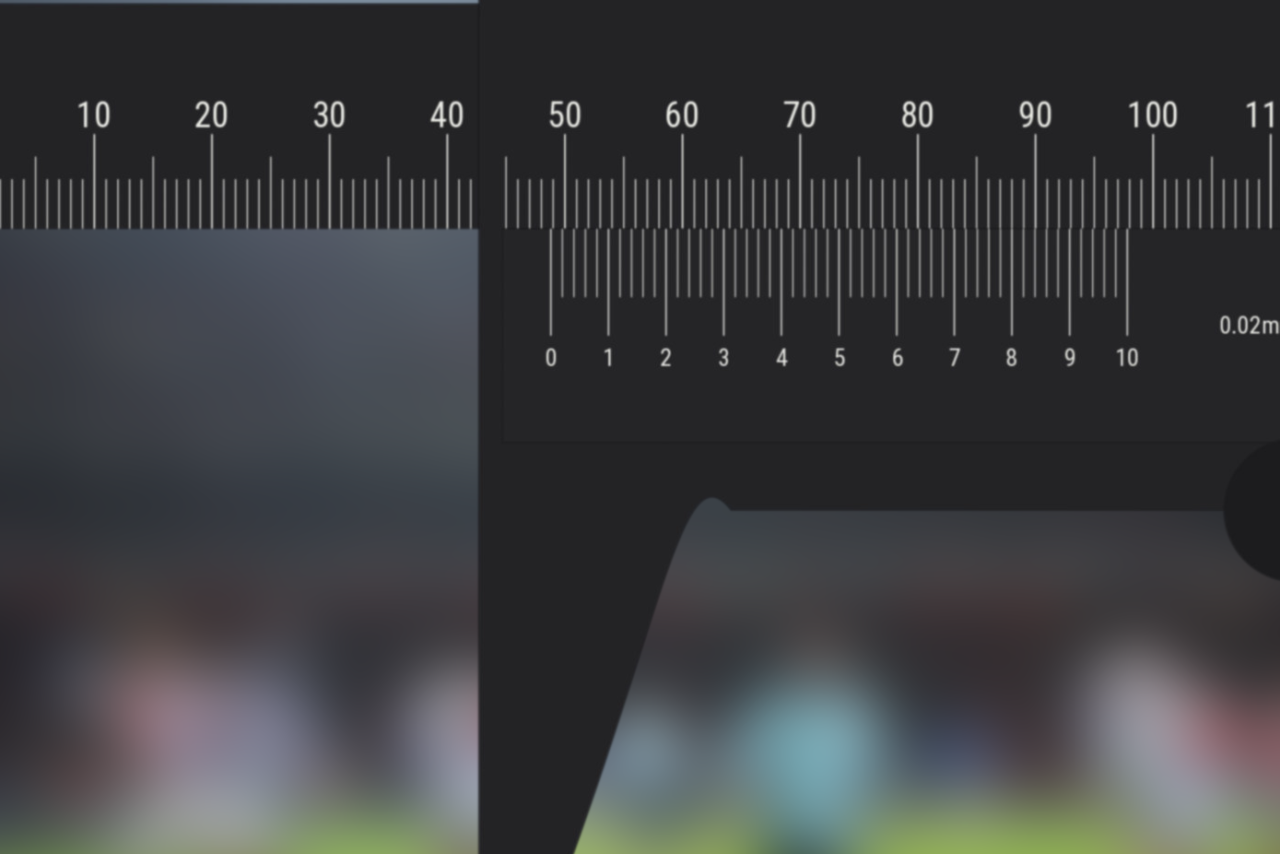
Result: 48.8 mm
